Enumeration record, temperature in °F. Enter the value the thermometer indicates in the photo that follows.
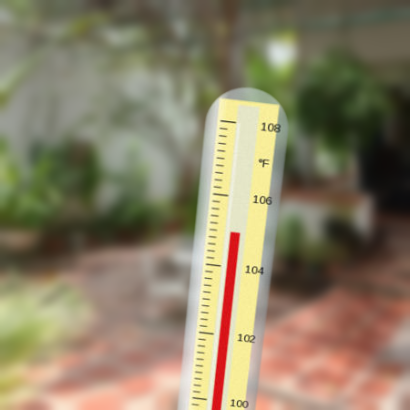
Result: 105 °F
